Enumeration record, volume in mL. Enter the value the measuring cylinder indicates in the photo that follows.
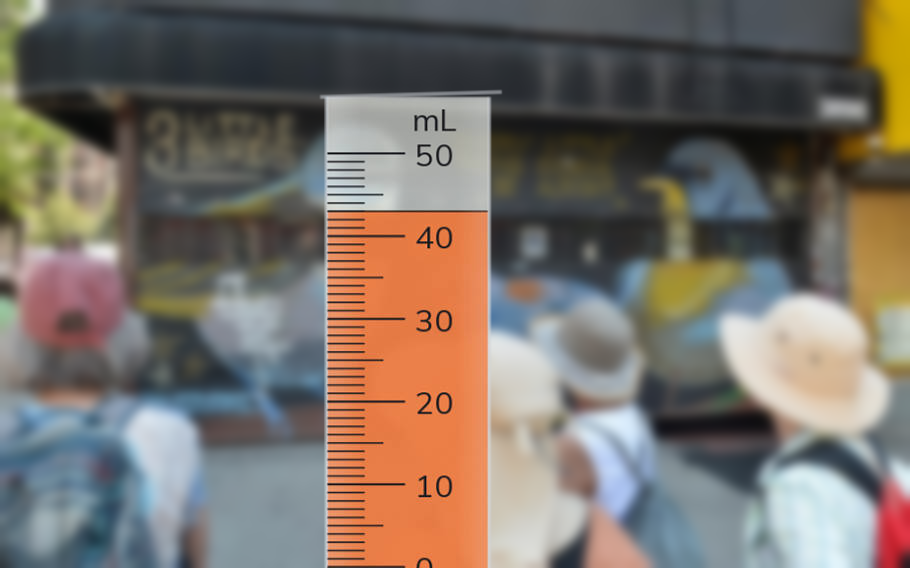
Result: 43 mL
